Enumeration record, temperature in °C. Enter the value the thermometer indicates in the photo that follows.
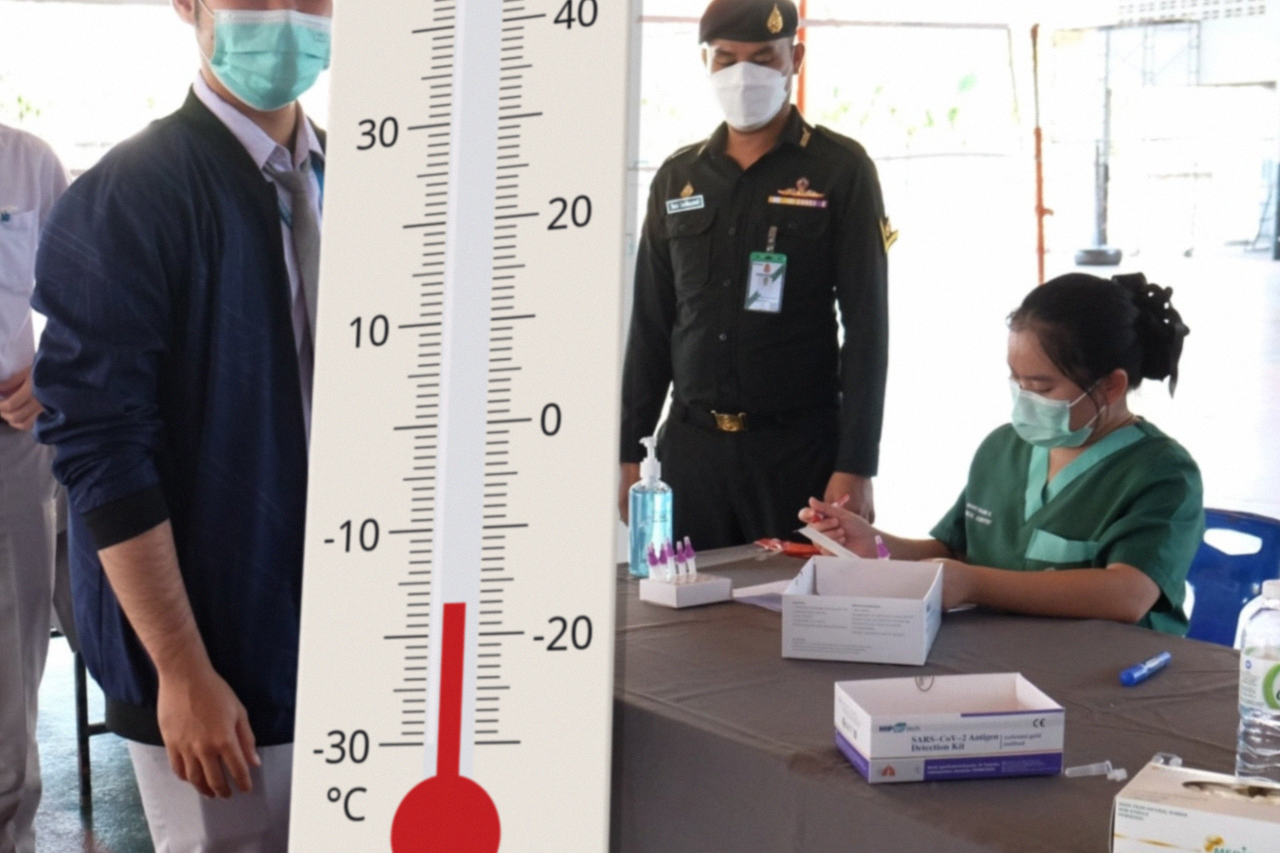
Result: -17 °C
